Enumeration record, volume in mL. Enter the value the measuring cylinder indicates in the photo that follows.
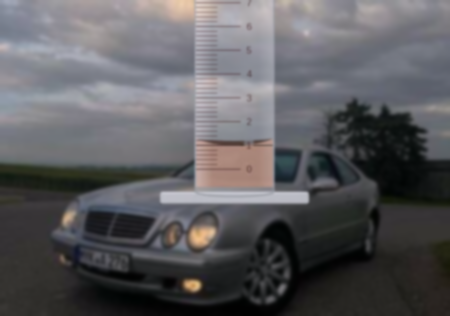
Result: 1 mL
